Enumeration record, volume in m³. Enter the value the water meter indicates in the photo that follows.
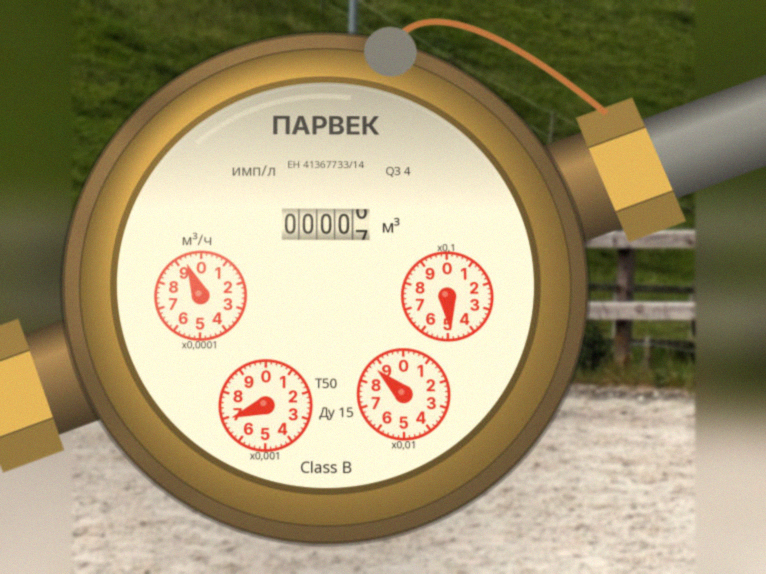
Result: 6.4869 m³
